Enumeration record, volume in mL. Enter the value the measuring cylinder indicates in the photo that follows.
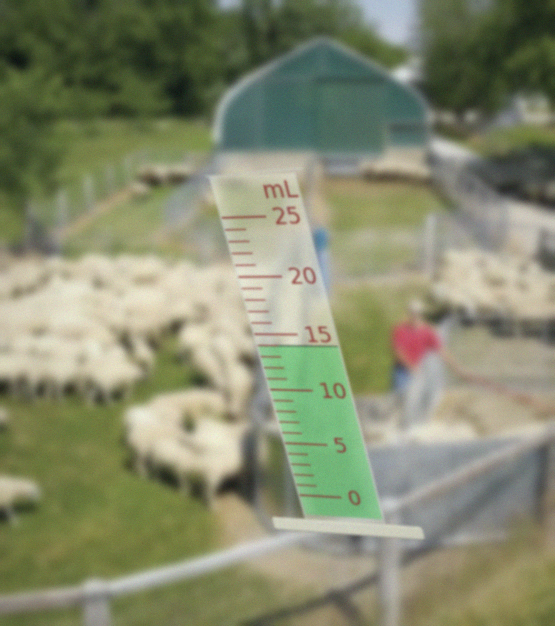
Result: 14 mL
